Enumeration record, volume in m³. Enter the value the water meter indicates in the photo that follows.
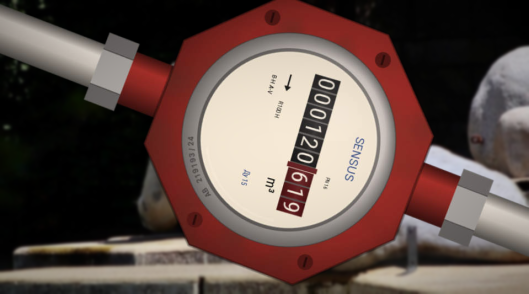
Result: 120.619 m³
